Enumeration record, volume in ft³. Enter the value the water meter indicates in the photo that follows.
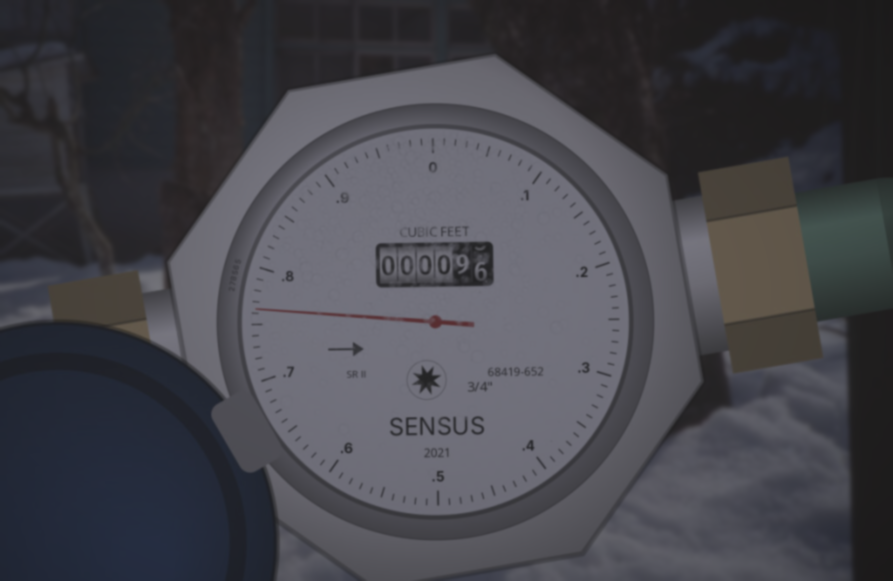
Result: 95.76 ft³
